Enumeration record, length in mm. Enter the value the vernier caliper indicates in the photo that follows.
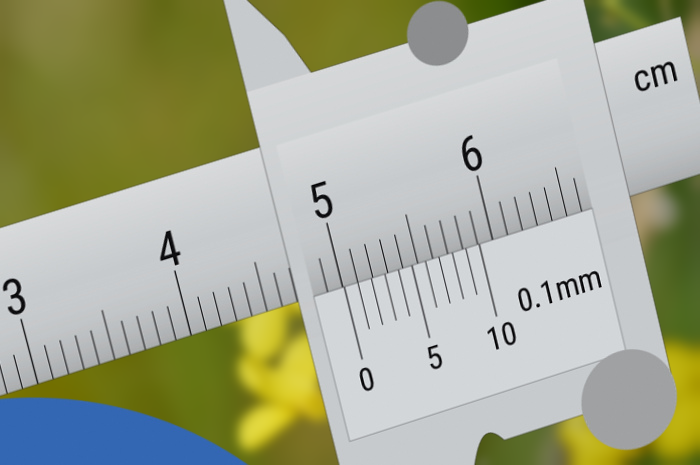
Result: 50.1 mm
